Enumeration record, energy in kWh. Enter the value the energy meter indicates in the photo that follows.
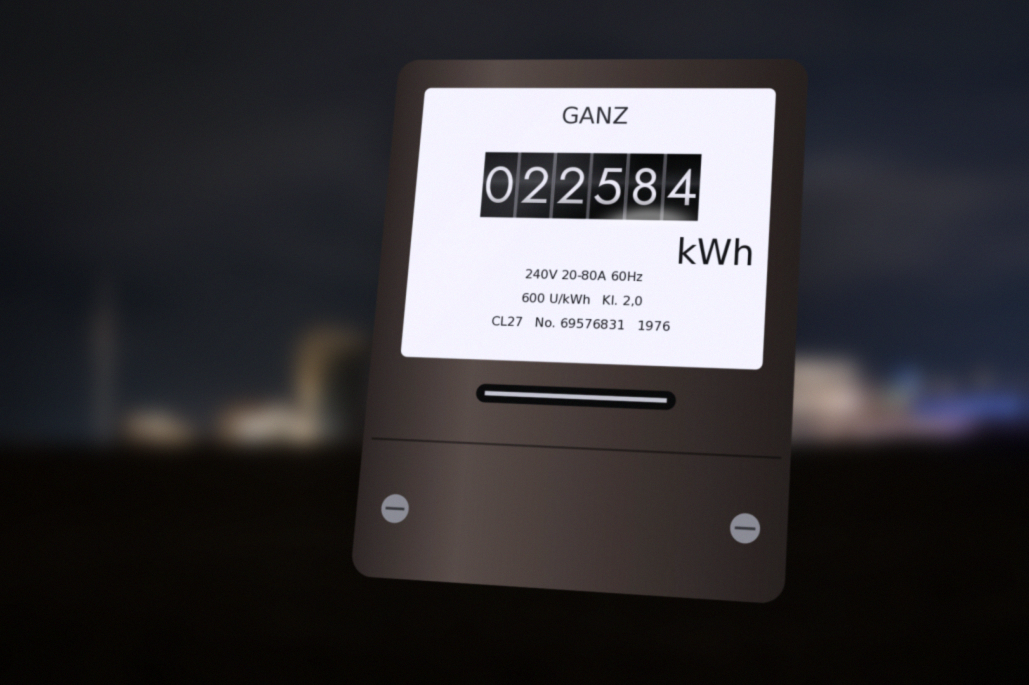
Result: 22584 kWh
